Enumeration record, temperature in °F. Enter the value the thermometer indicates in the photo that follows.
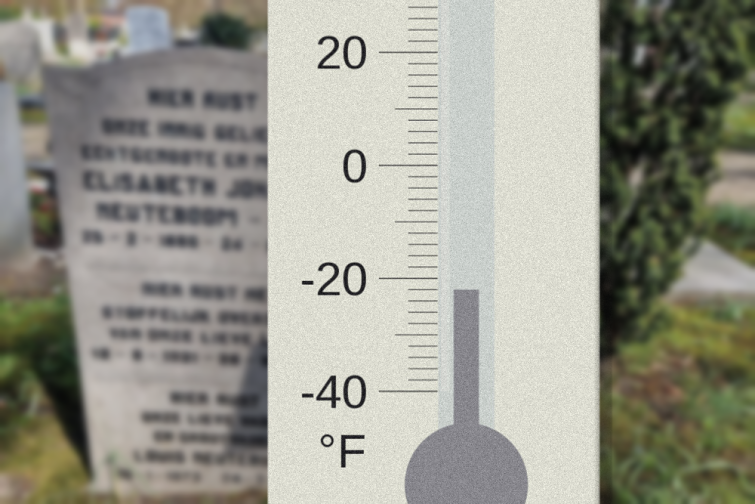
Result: -22 °F
